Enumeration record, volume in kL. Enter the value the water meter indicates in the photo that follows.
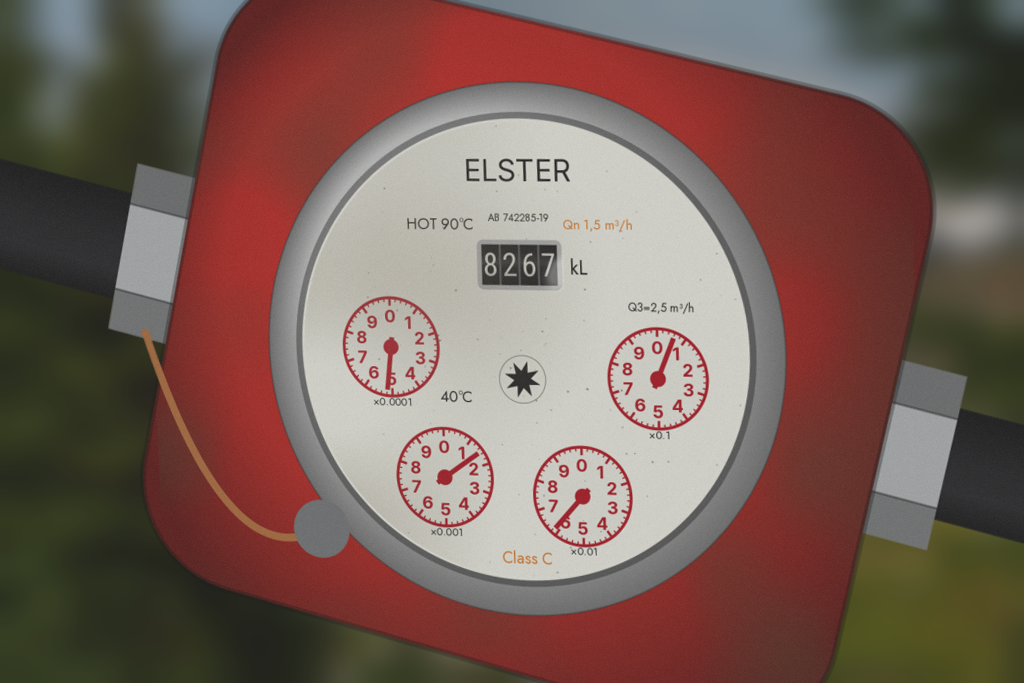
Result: 8267.0615 kL
